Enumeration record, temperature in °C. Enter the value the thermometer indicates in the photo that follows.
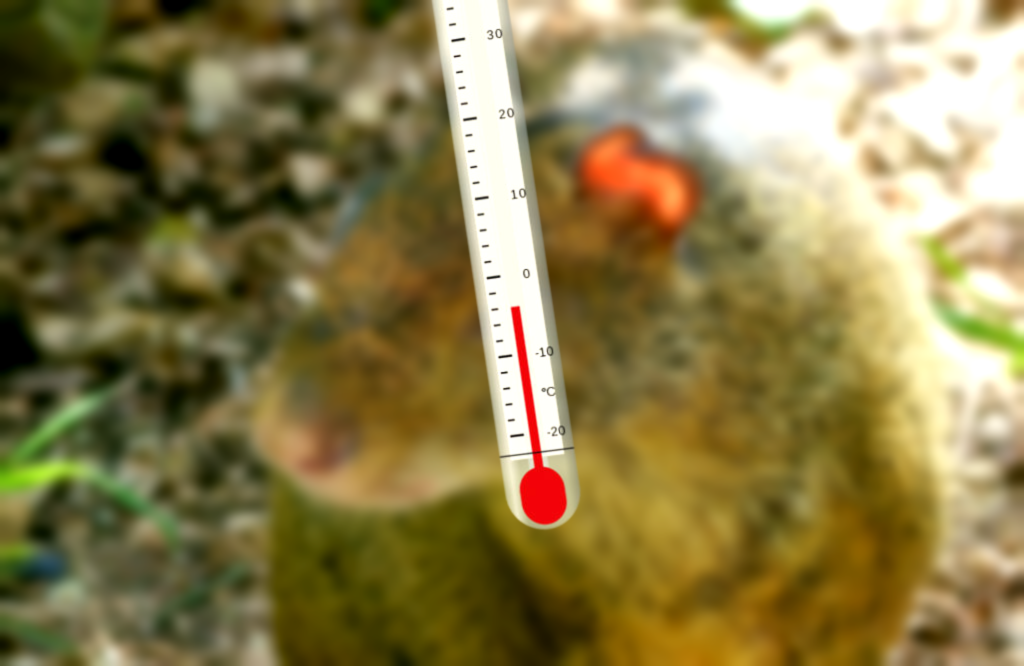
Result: -4 °C
